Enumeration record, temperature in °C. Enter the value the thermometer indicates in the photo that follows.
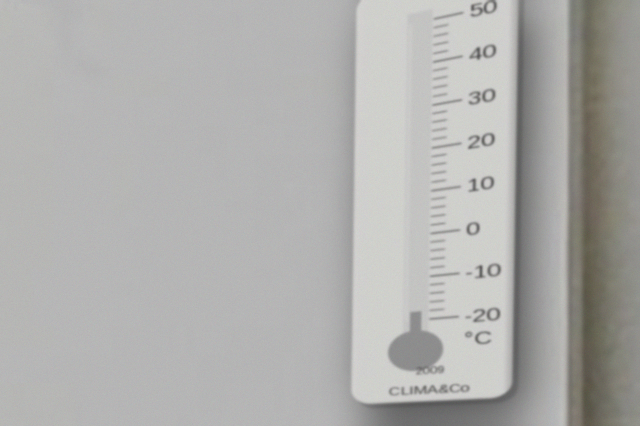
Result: -18 °C
